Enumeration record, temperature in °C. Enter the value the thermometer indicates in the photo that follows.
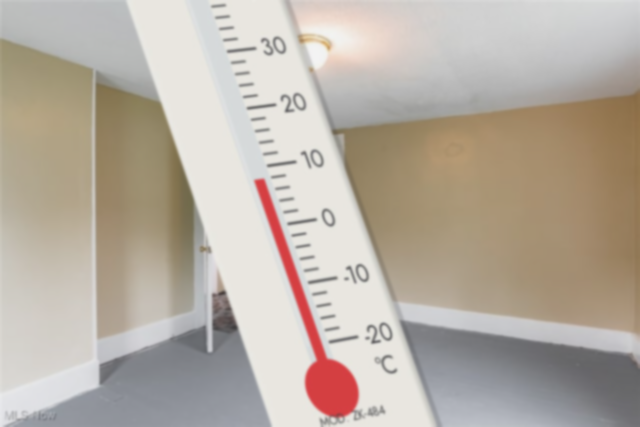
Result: 8 °C
